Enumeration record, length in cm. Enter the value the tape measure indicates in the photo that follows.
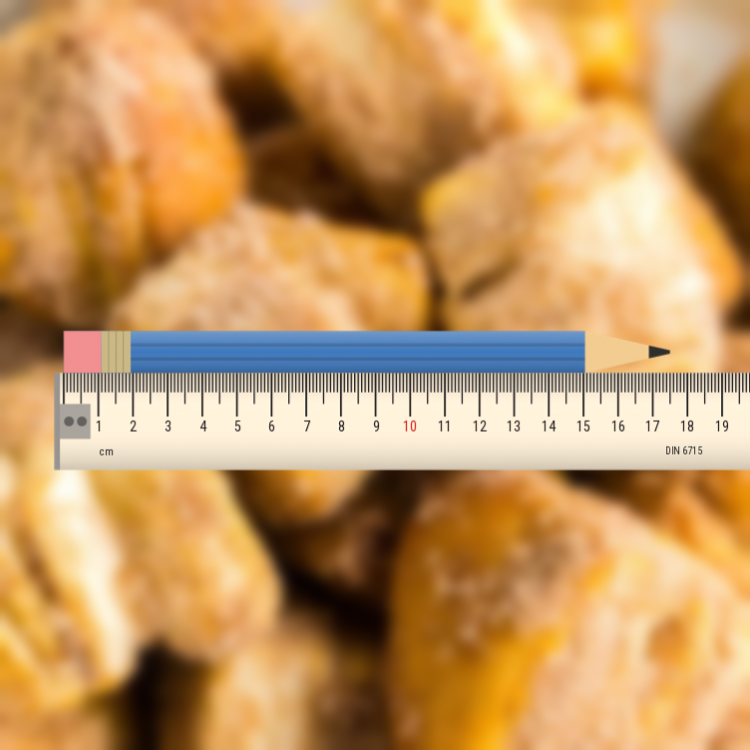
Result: 17.5 cm
